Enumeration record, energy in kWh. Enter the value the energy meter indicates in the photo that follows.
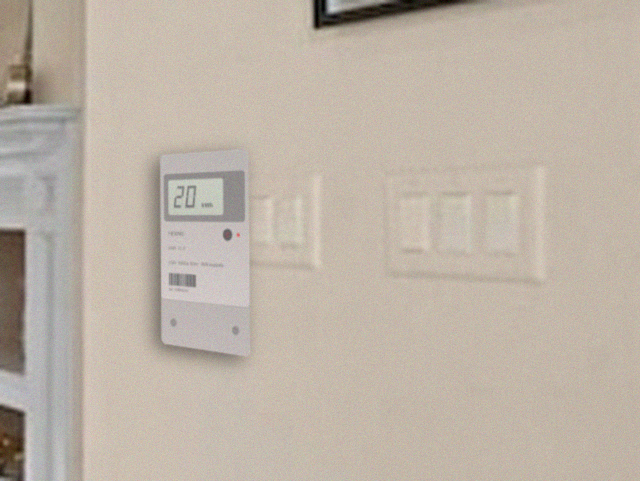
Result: 20 kWh
